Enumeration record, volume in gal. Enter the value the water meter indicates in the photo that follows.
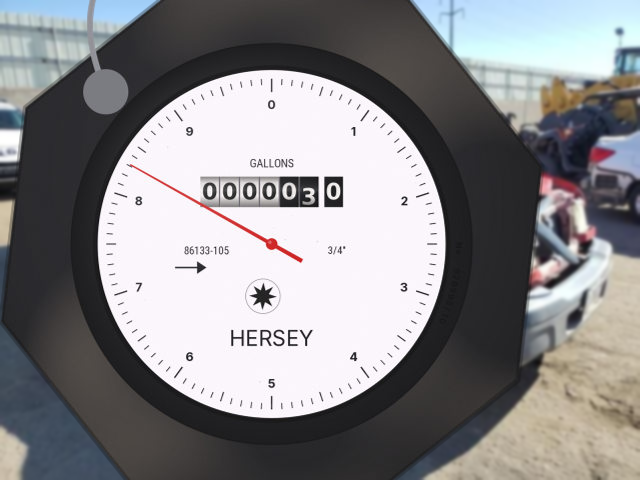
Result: 28.3 gal
